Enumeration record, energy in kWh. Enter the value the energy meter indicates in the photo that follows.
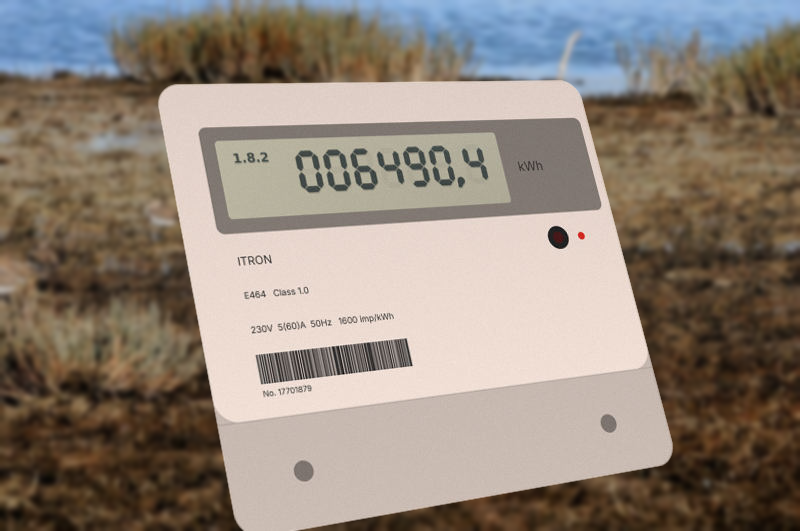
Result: 6490.4 kWh
